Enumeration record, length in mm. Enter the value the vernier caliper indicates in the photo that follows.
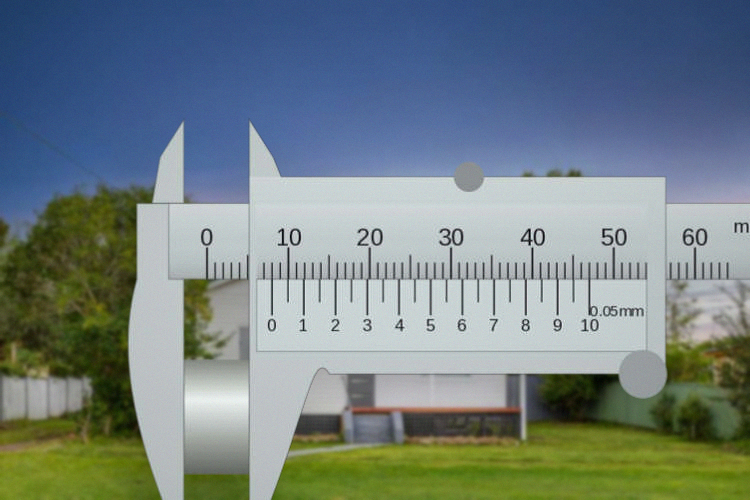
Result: 8.0 mm
